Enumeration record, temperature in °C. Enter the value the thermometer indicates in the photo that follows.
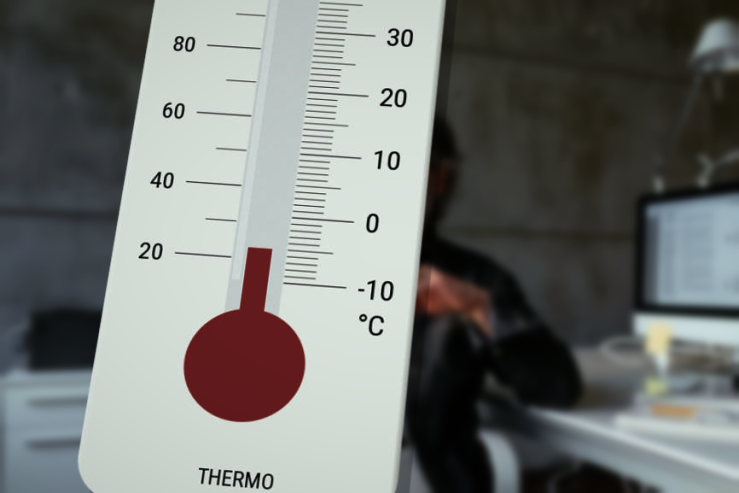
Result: -5 °C
